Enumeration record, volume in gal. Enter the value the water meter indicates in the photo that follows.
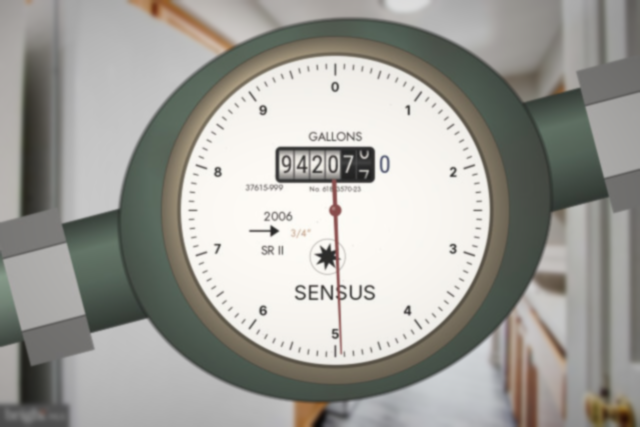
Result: 9420764.9 gal
